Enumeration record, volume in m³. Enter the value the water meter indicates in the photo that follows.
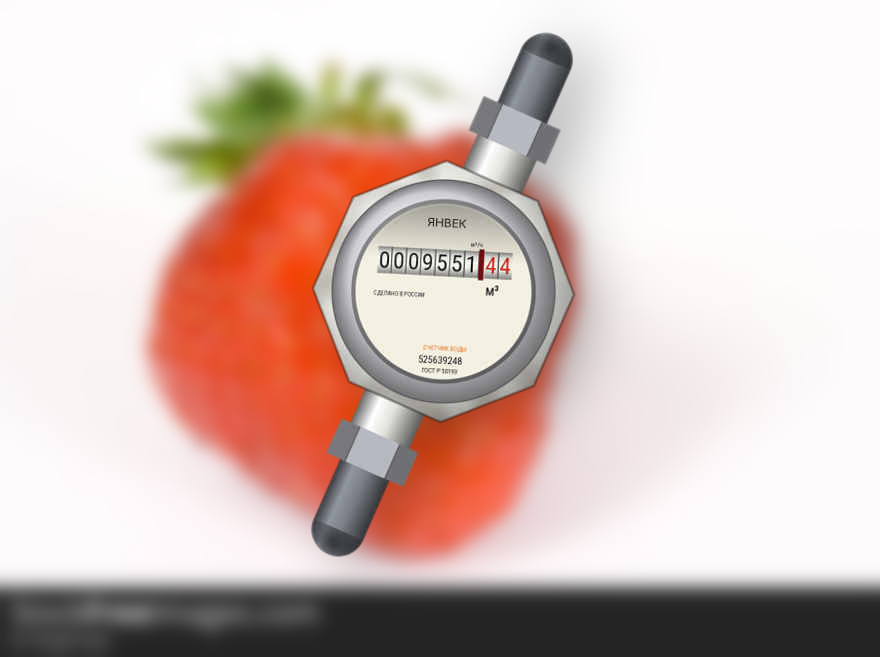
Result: 9551.44 m³
